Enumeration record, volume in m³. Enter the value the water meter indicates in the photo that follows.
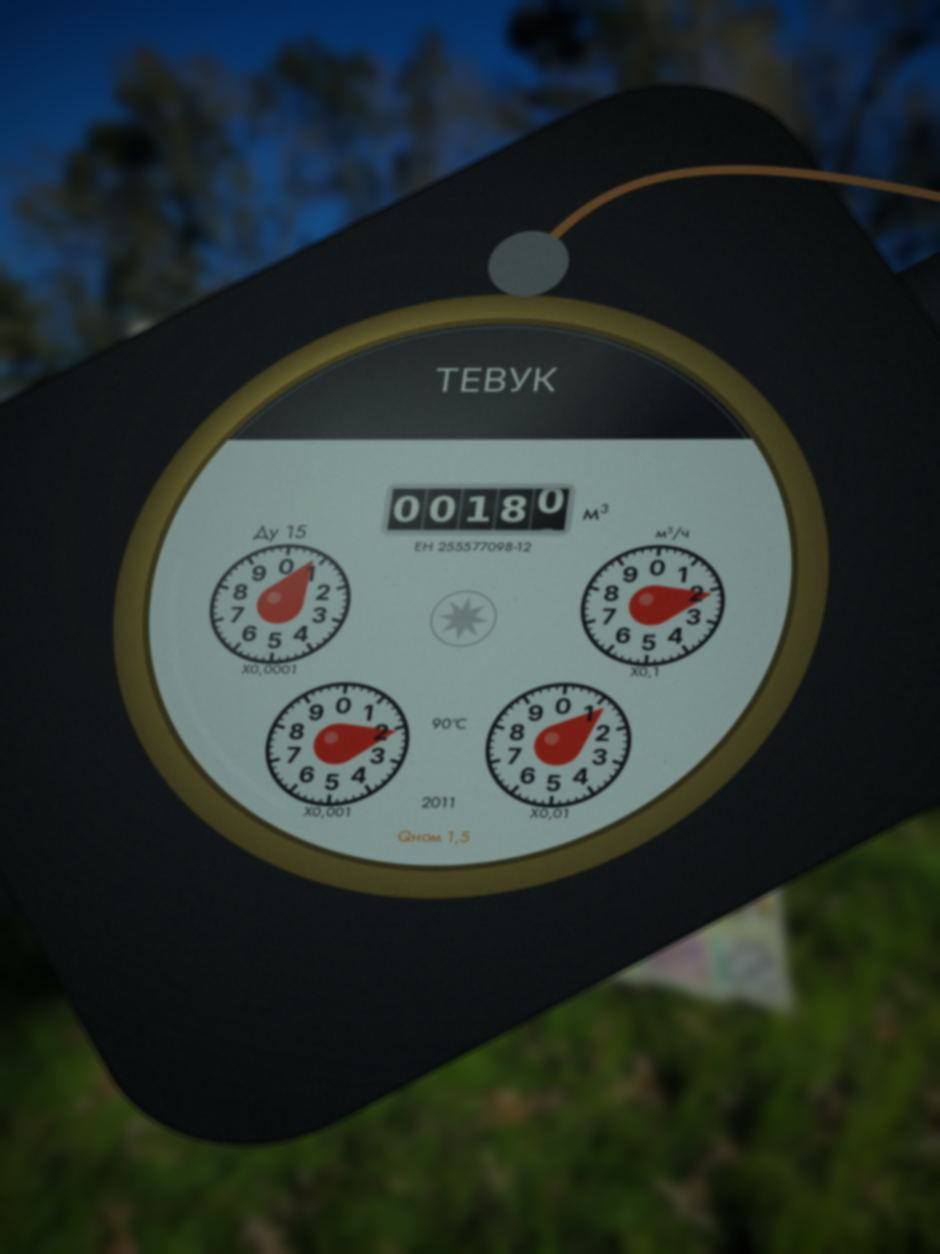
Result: 180.2120 m³
